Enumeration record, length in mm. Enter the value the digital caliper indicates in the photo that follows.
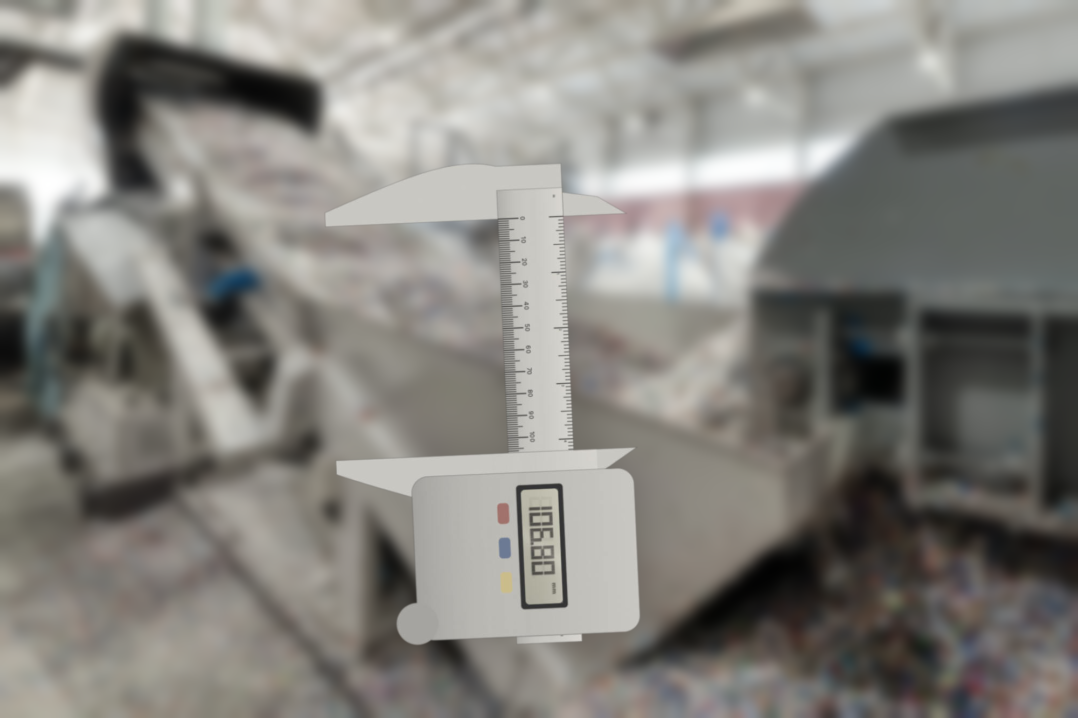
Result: 106.80 mm
